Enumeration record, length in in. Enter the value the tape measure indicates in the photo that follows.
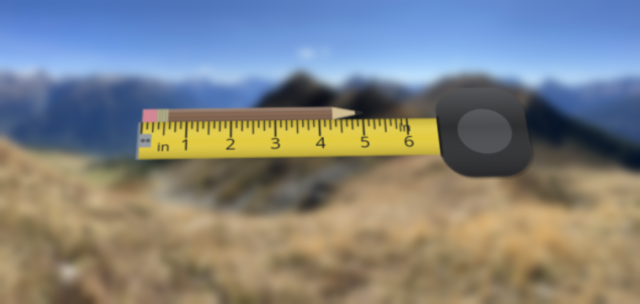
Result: 5 in
